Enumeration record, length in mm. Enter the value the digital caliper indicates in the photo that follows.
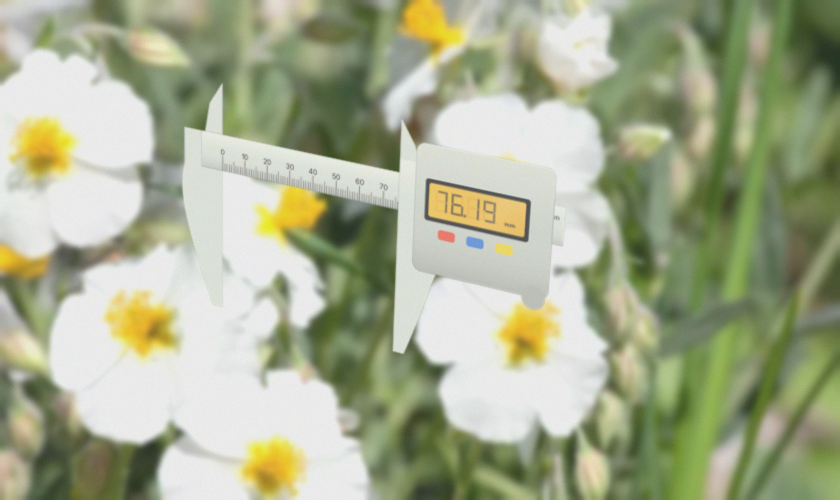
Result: 76.19 mm
